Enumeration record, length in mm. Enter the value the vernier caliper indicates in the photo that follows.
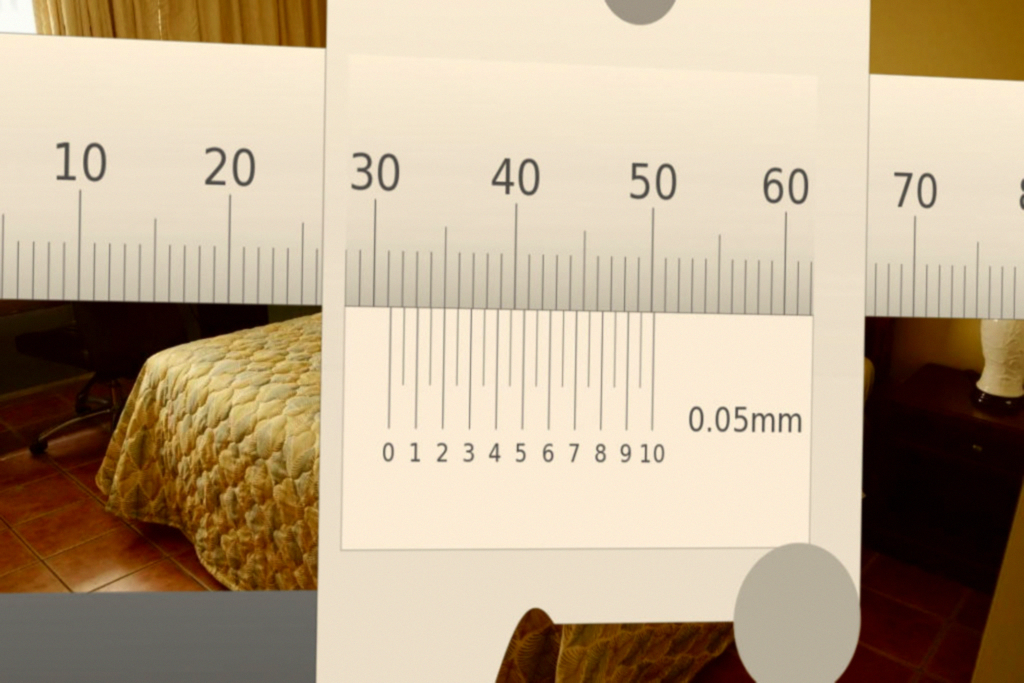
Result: 31.2 mm
